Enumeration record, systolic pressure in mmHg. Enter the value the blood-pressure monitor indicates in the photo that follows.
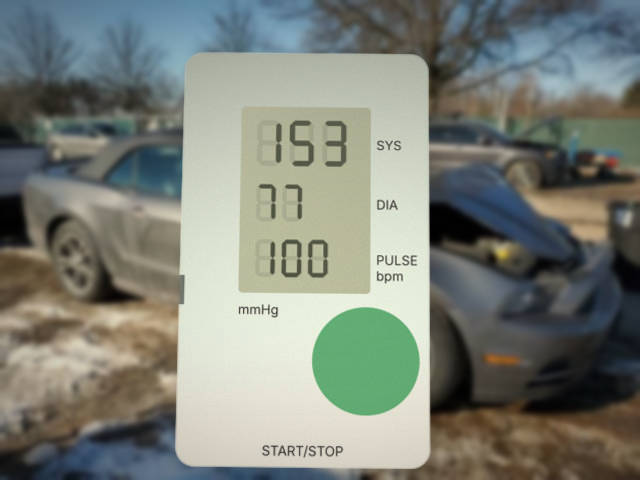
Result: 153 mmHg
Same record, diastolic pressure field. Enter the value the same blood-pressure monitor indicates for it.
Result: 77 mmHg
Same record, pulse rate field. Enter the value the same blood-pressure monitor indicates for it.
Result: 100 bpm
